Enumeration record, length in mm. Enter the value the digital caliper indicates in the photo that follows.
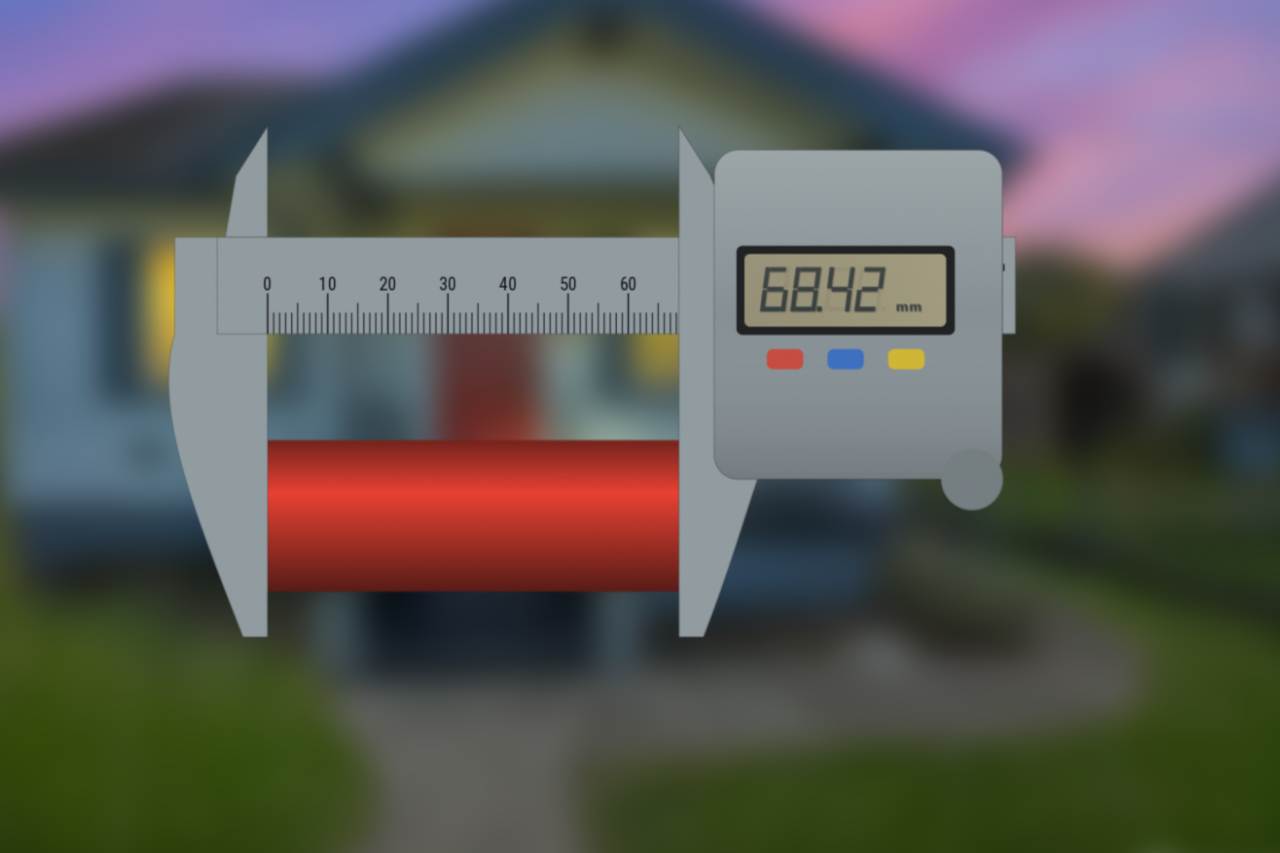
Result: 68.42 mm
